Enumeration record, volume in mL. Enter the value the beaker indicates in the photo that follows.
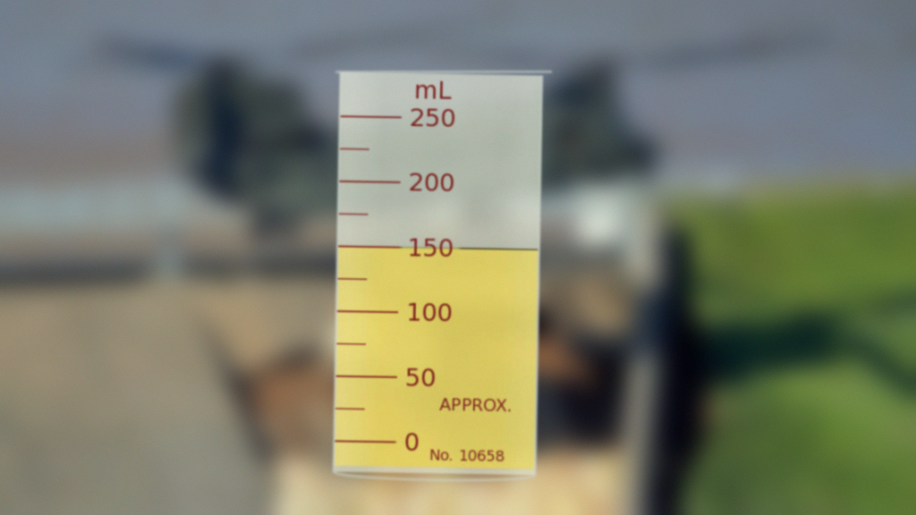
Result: 150 mL
